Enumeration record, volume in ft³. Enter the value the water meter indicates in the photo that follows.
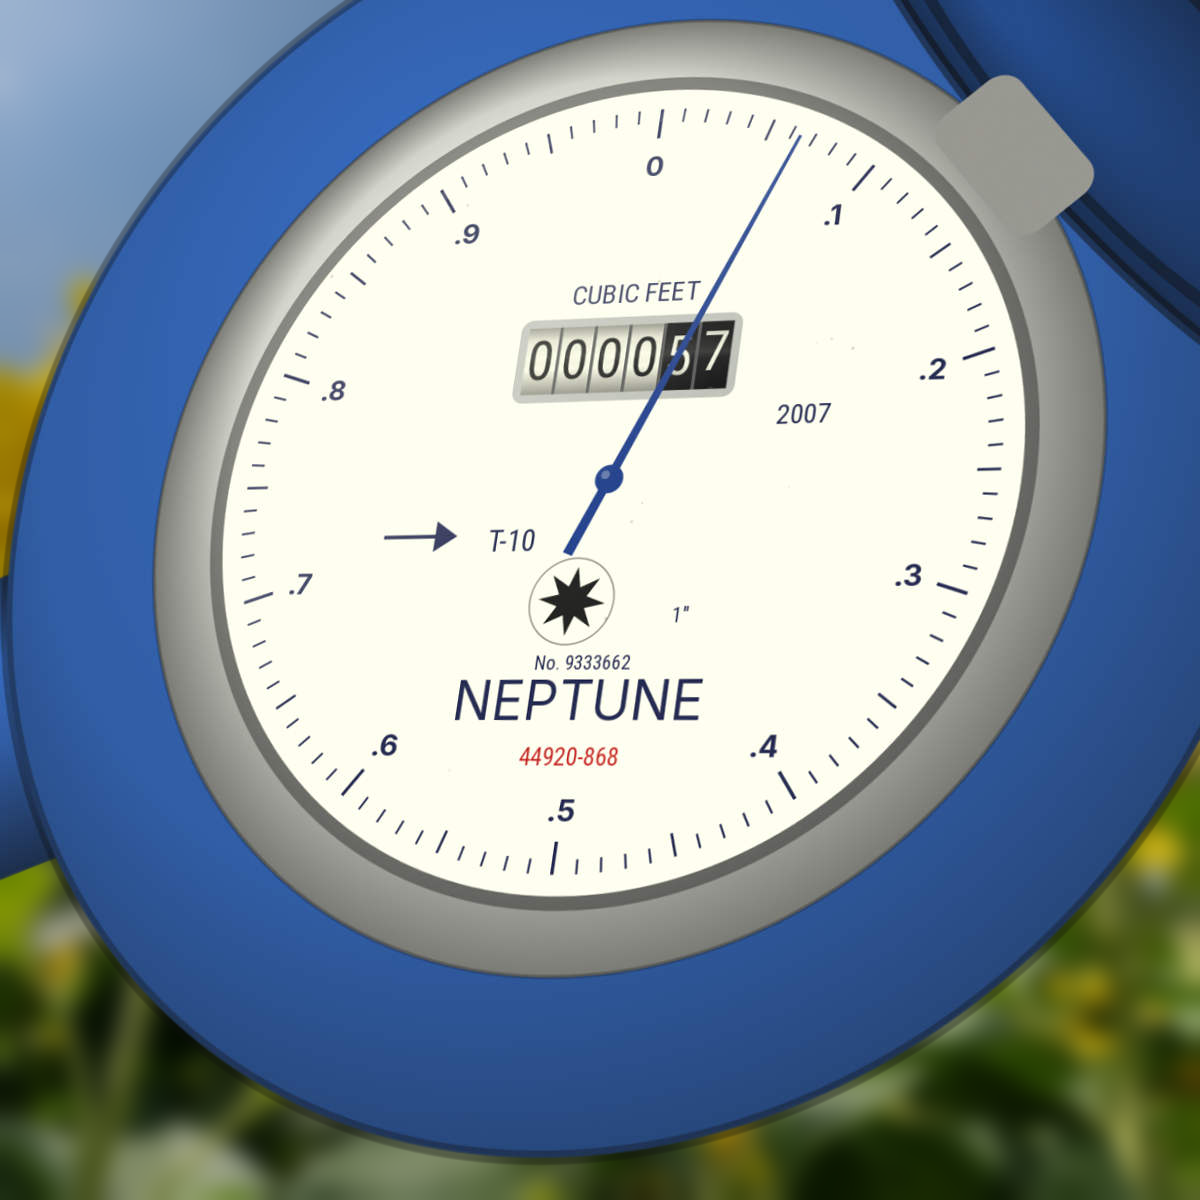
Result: 57.06 ft³
